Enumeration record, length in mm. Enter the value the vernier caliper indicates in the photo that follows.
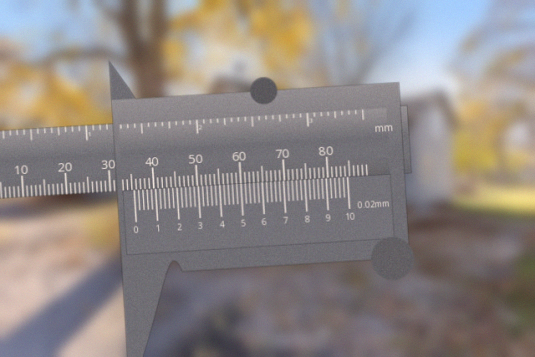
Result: 35.5 mm
